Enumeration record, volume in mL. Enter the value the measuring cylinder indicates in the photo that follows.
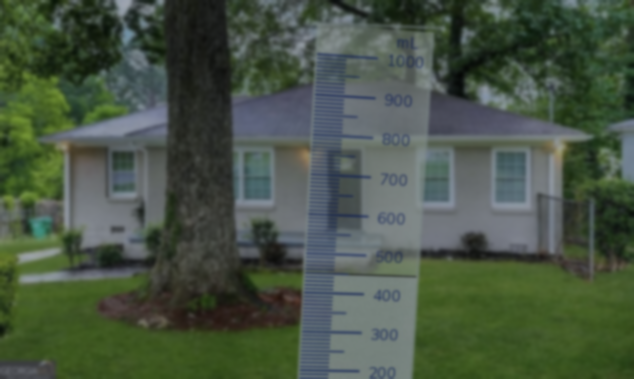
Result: 450 mL
